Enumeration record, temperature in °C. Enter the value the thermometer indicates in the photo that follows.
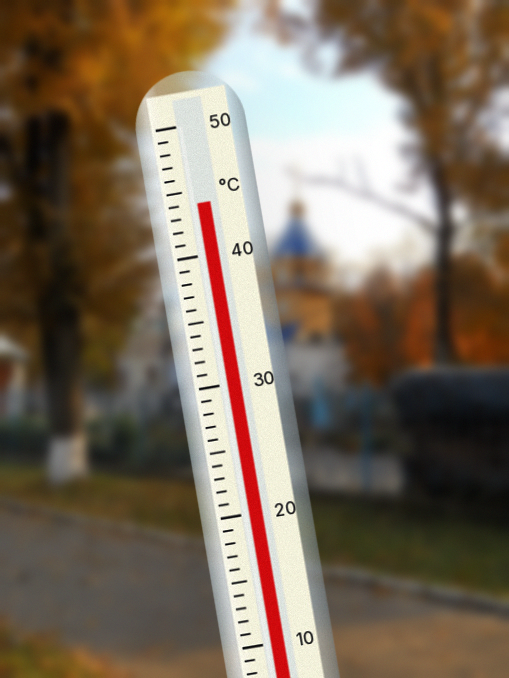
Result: 44 °C
